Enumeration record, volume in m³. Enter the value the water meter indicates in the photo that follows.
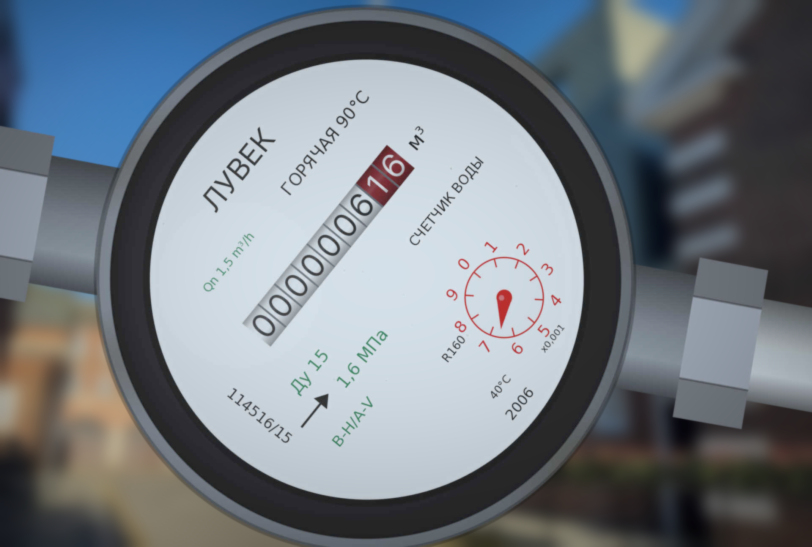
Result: 6.166 m³
